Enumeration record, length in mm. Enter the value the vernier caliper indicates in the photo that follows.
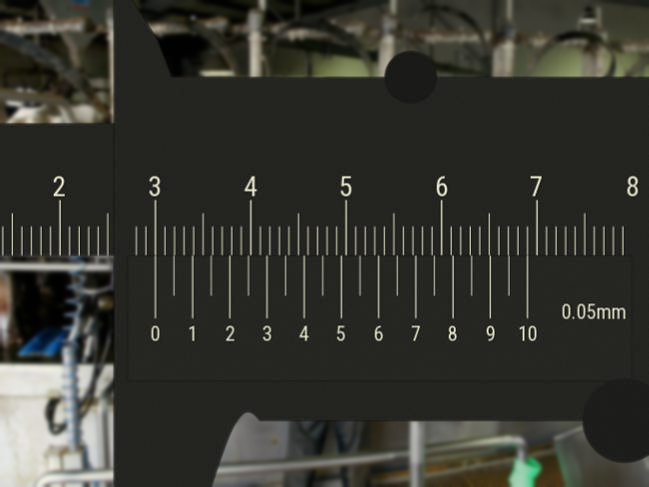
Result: 30.0 mm
